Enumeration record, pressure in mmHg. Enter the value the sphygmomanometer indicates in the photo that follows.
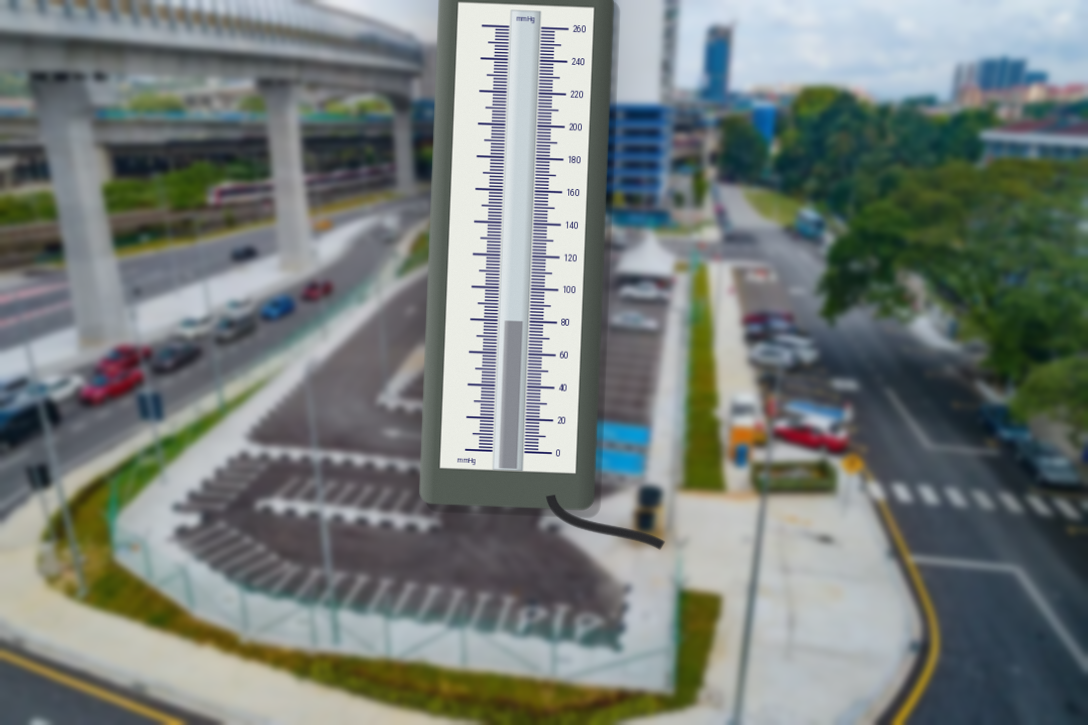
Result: 80 mmHg
